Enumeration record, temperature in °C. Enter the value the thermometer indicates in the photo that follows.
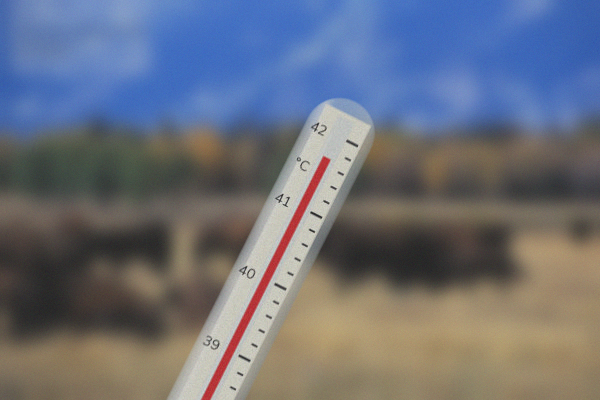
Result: 41.7 °C
